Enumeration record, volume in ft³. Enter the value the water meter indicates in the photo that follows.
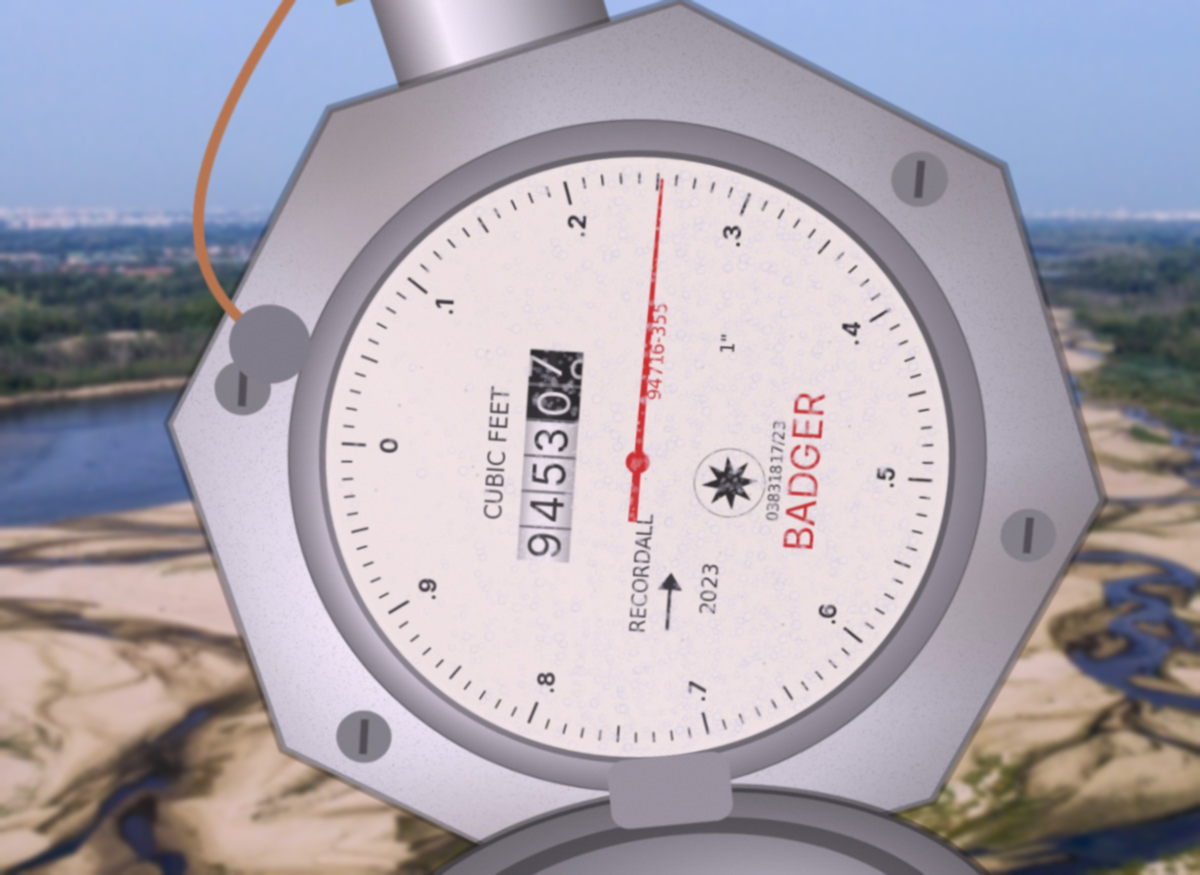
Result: 945307.25 ft³
